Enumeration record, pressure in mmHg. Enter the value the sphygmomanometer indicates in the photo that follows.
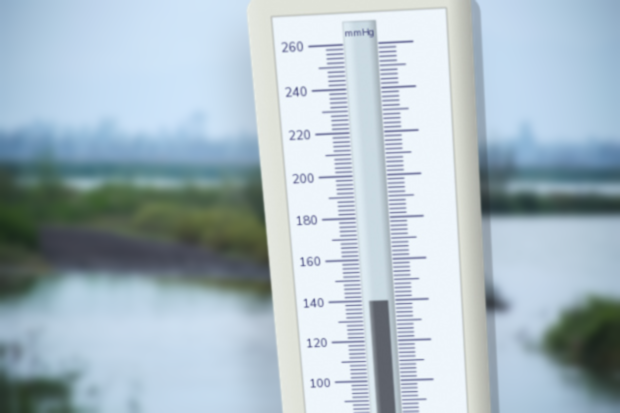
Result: 140 mmHg
